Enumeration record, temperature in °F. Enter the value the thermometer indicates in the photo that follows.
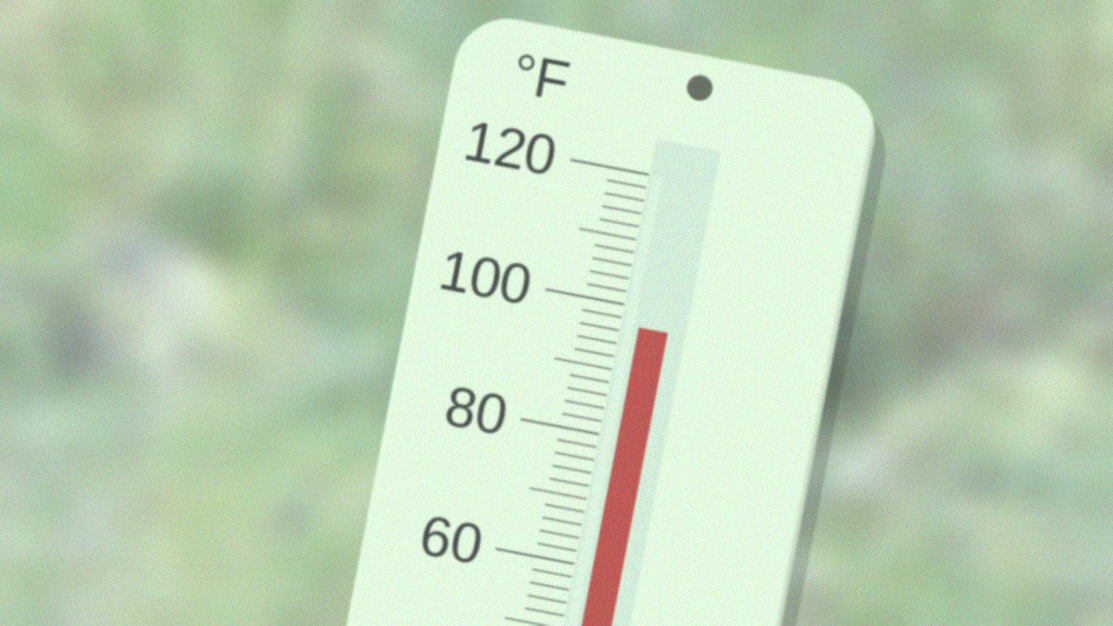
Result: 97 °F
